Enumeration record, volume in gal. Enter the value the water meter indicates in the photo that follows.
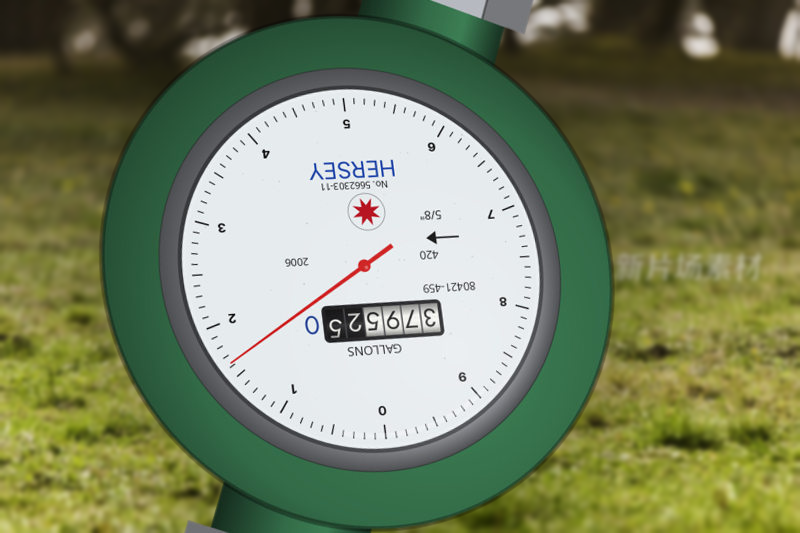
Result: 3795251.6 gal
